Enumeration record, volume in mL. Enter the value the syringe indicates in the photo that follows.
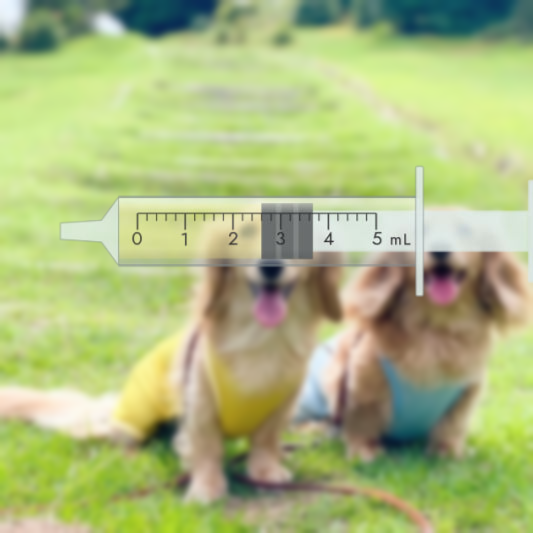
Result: 2.6 mL
